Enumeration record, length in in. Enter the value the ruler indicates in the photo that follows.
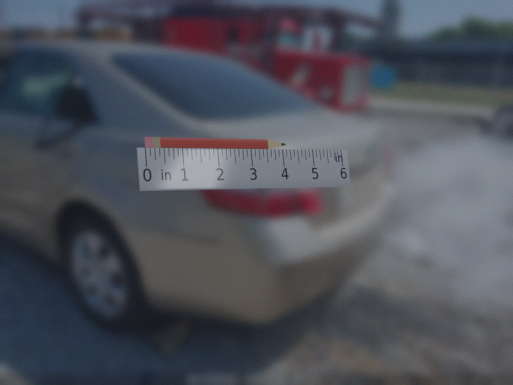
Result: 4.125 in
